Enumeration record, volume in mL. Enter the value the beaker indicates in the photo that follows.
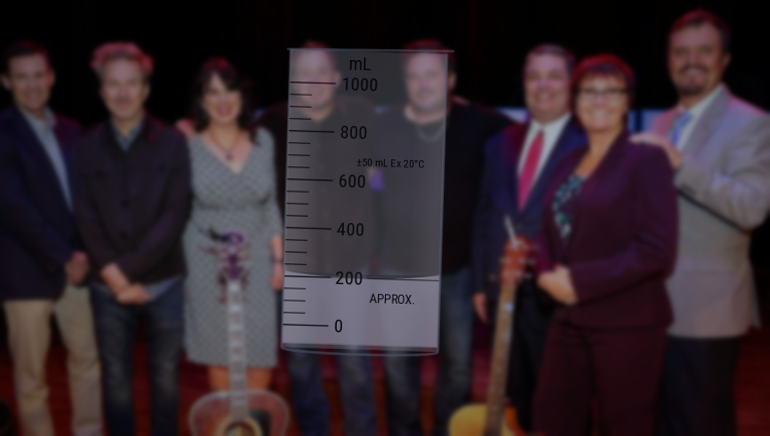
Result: 200 mL
